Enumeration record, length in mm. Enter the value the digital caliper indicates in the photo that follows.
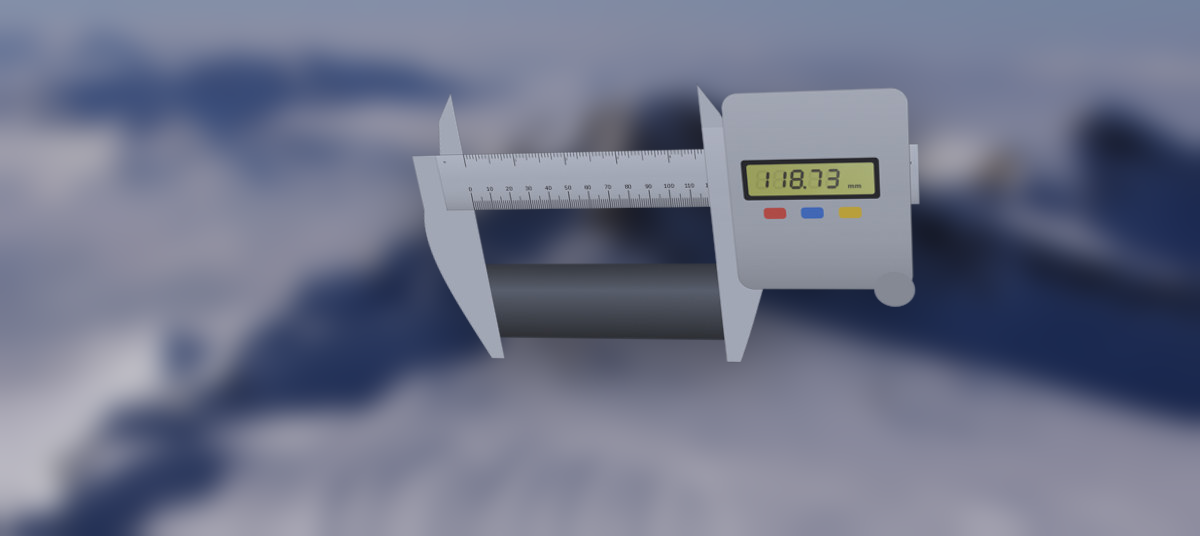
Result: 118.73 mm
